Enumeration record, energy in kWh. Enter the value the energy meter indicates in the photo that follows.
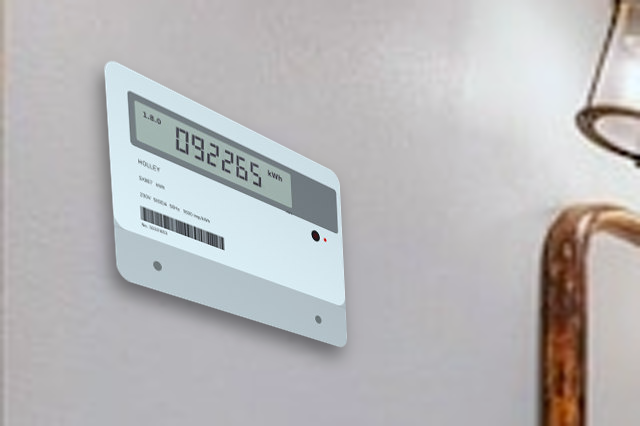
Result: 92265 kWh
